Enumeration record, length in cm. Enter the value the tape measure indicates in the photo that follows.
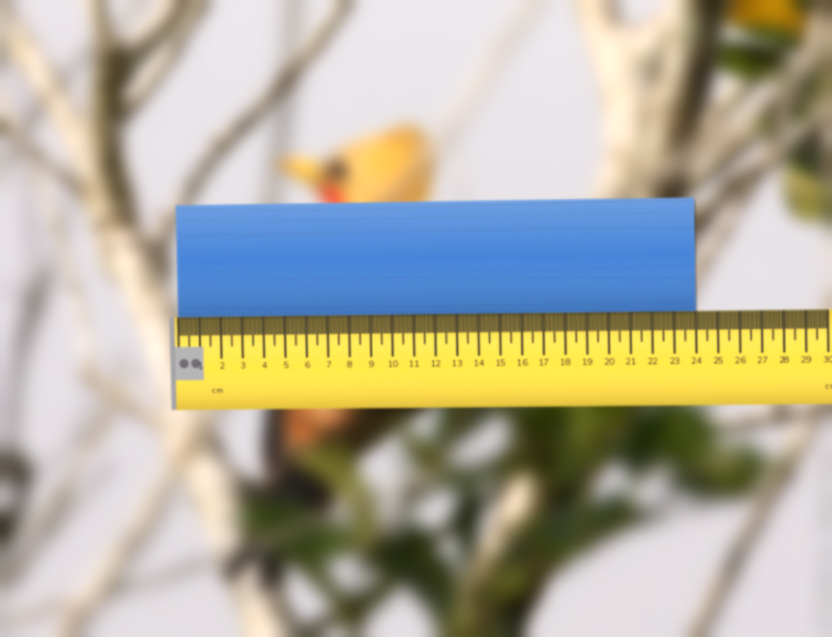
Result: 24 cm
